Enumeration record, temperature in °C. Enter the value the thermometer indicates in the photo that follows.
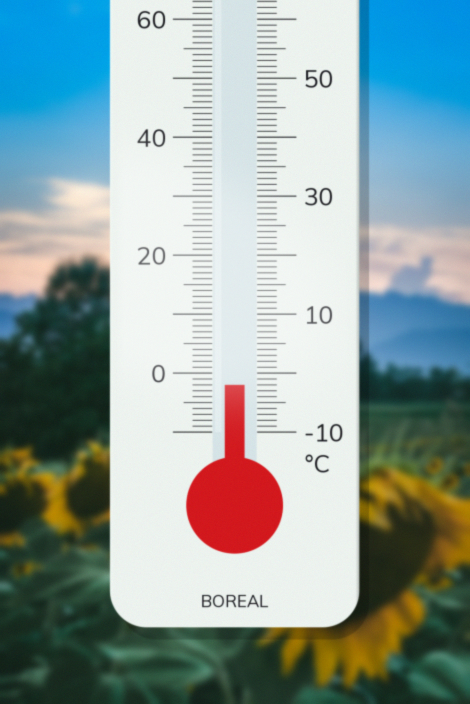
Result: -2 °C
